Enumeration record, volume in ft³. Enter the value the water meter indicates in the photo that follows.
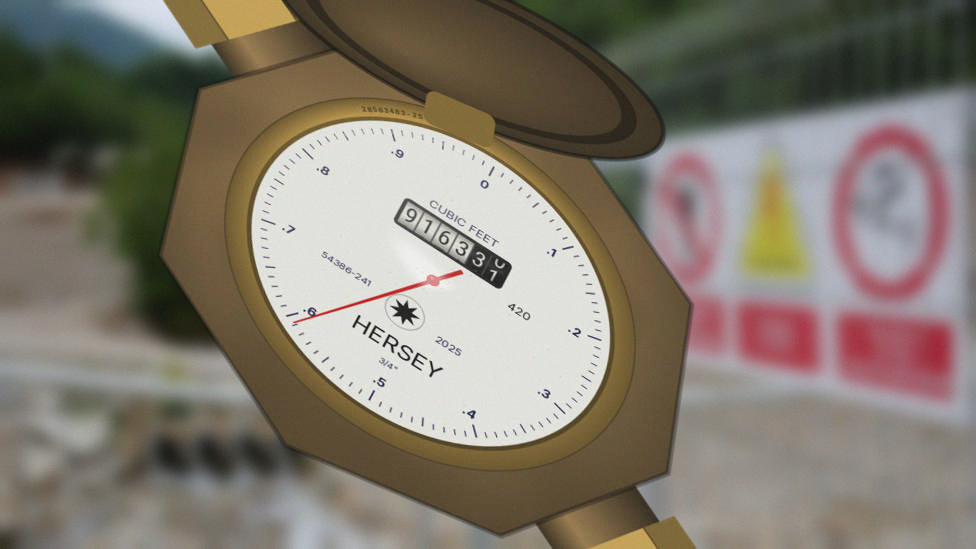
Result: 916330.59 ft³
